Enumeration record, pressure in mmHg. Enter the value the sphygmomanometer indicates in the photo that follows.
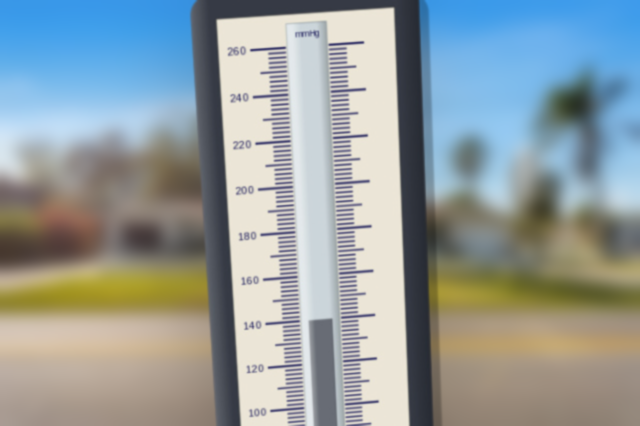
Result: 140 mmHg
